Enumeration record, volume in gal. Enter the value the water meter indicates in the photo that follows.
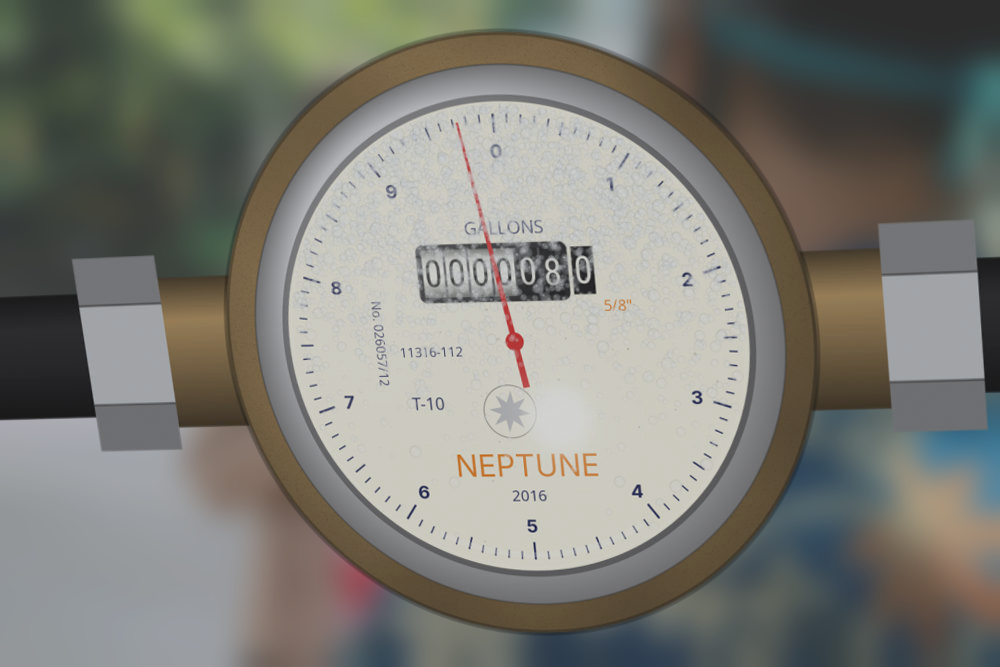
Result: 79.7 gal
